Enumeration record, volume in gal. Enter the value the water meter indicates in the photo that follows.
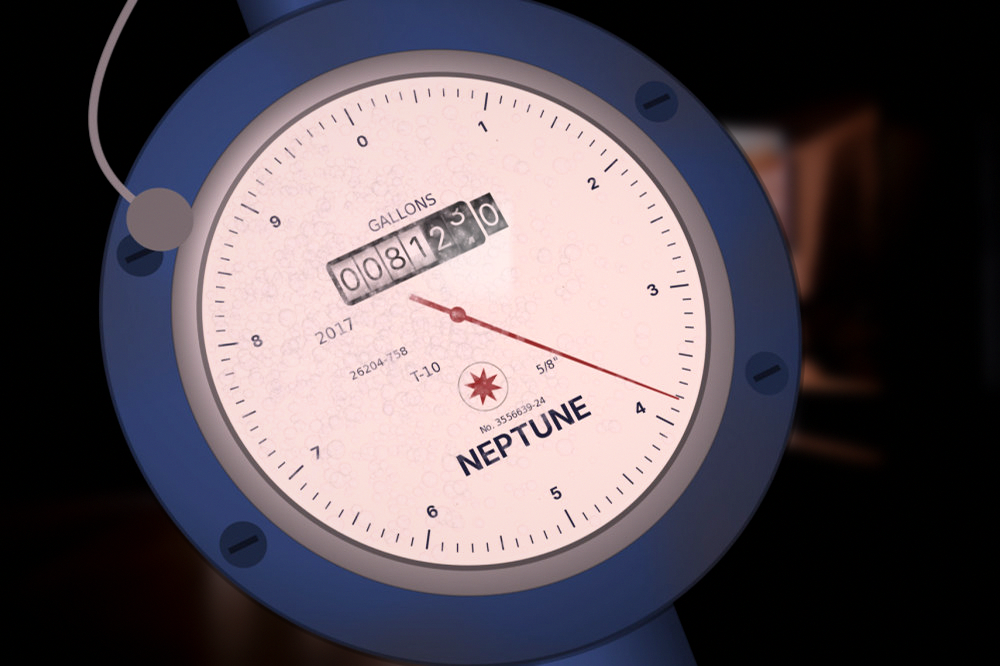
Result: 81233.8 gal
